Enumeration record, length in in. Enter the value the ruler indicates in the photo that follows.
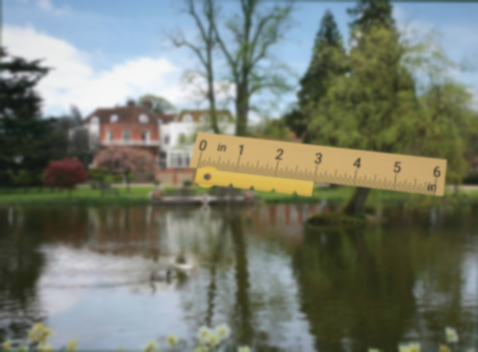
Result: 3 in
